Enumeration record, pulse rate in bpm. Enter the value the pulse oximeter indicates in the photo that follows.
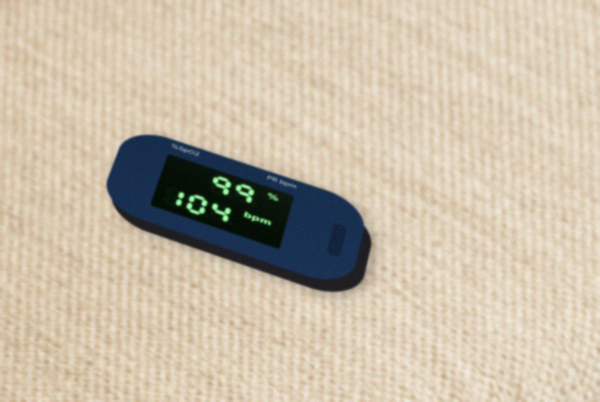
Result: 104 bpm
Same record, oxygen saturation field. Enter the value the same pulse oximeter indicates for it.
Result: 99 %
